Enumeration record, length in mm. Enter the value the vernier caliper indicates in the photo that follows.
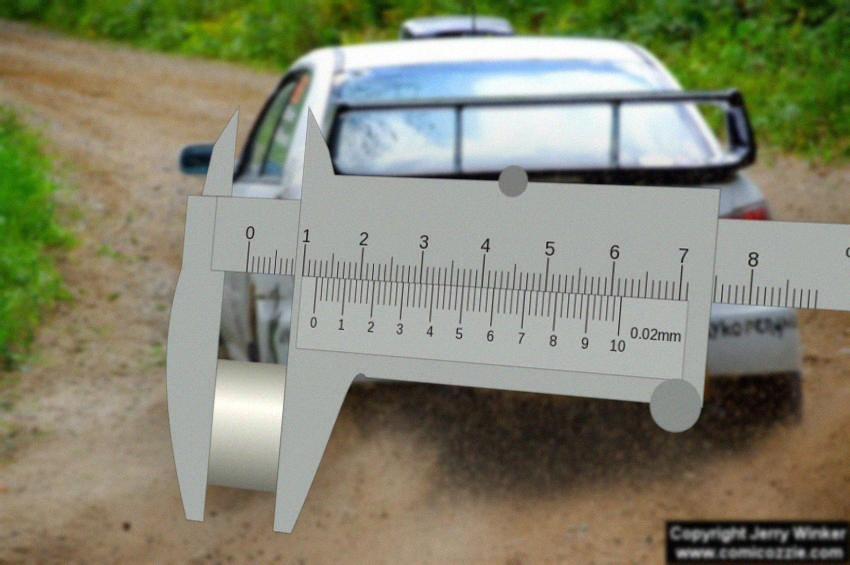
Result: 12.5 mm
